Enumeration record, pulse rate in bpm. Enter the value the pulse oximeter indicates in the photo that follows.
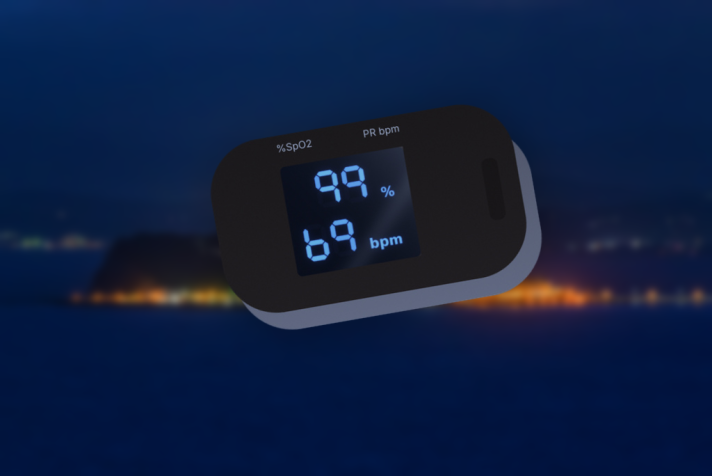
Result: 69 bpm
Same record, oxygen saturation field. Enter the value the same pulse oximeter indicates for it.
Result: 99 %
